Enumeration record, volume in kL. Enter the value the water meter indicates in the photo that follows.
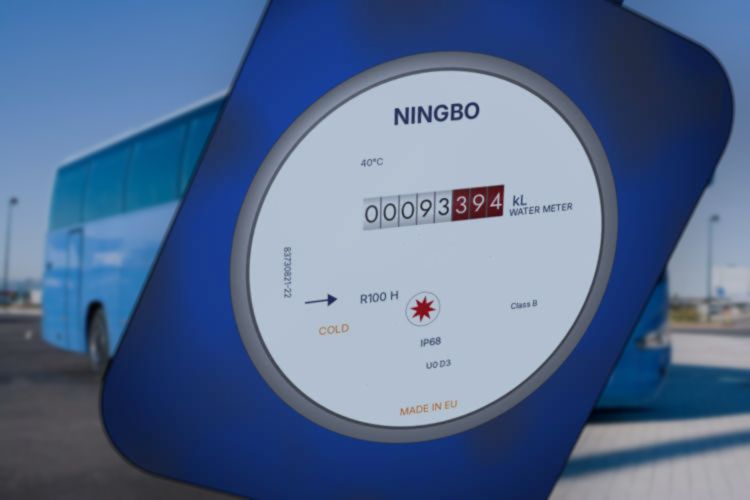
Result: 93.394 kL
